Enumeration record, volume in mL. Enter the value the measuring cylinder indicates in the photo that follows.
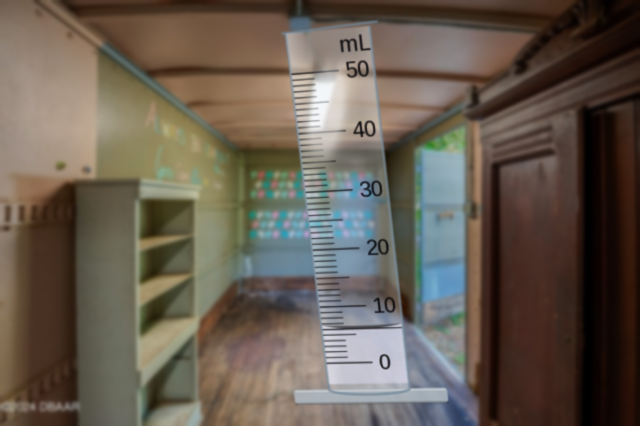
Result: 6 mL
